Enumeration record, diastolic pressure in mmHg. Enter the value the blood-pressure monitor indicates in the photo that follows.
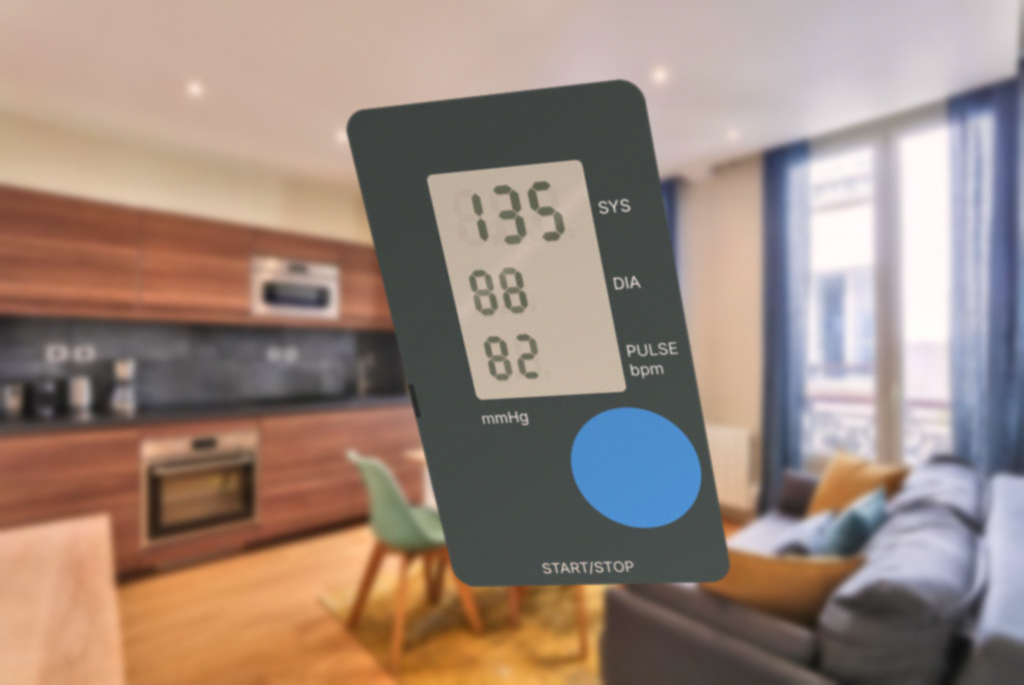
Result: 88 mmHg
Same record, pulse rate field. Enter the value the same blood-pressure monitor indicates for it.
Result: 82 bpm
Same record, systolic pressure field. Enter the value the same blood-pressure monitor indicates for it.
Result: 135 mmHg
